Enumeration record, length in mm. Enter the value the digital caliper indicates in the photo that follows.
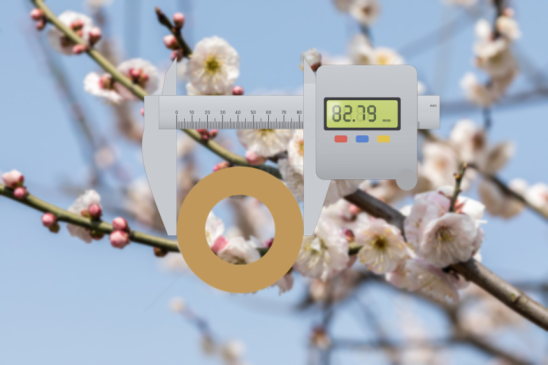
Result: 82.79 mm
